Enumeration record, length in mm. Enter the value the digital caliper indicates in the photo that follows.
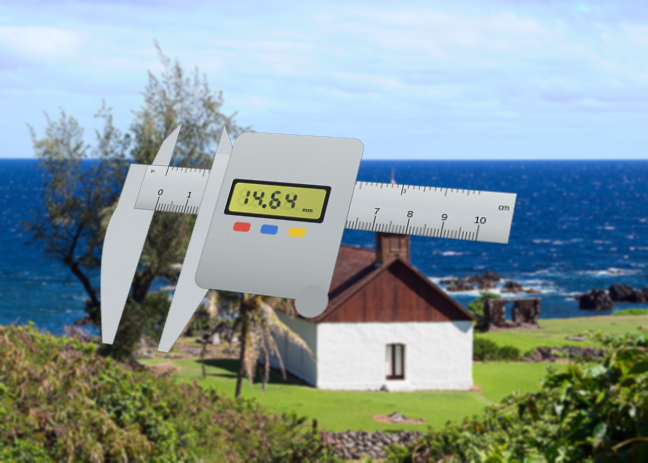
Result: 14.64 mm
